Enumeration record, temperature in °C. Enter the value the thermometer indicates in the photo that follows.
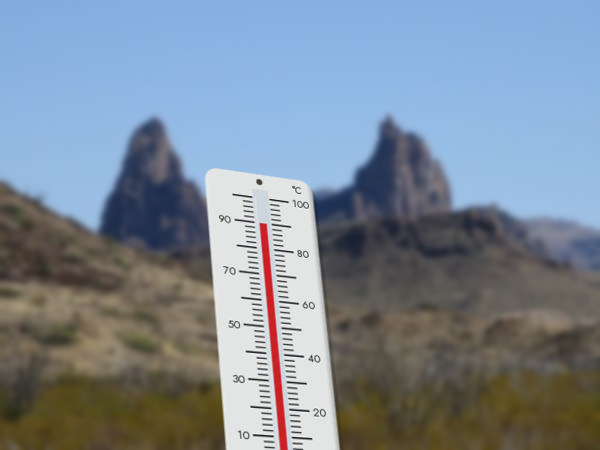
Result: 90 °C
